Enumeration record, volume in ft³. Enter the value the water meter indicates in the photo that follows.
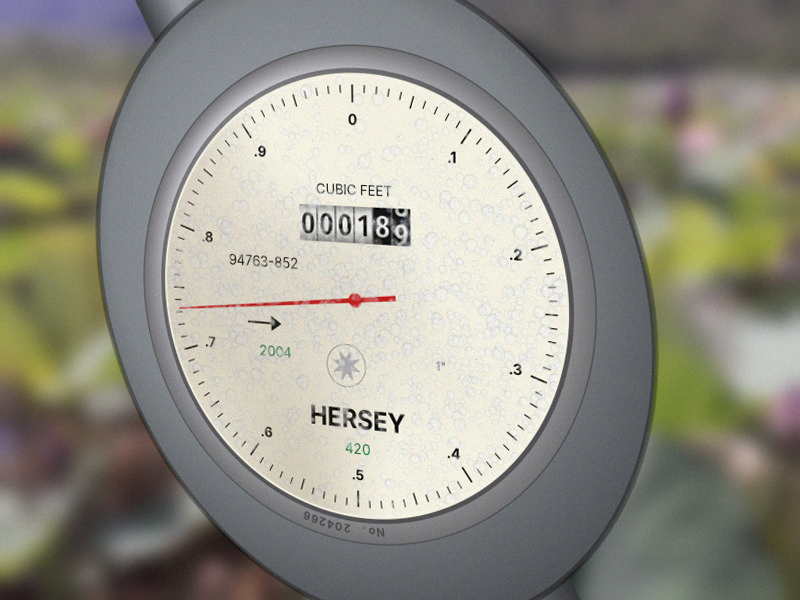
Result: 188.73 ft³
